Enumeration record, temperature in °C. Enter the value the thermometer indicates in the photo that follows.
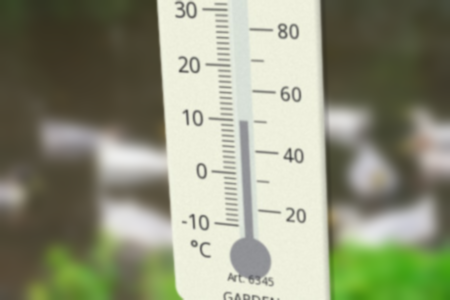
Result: 10 °C
